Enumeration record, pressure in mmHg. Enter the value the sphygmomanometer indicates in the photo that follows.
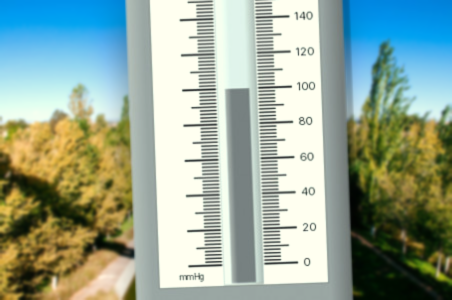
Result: 100 mmHg
